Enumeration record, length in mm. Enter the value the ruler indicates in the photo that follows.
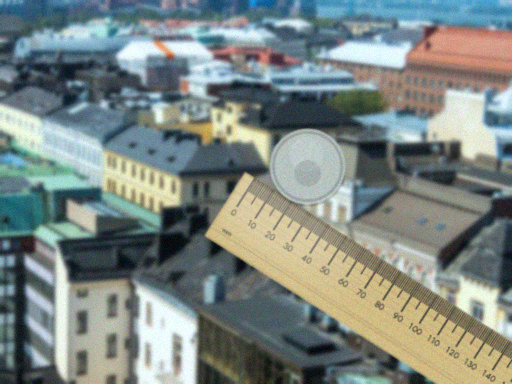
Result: 35 mm
